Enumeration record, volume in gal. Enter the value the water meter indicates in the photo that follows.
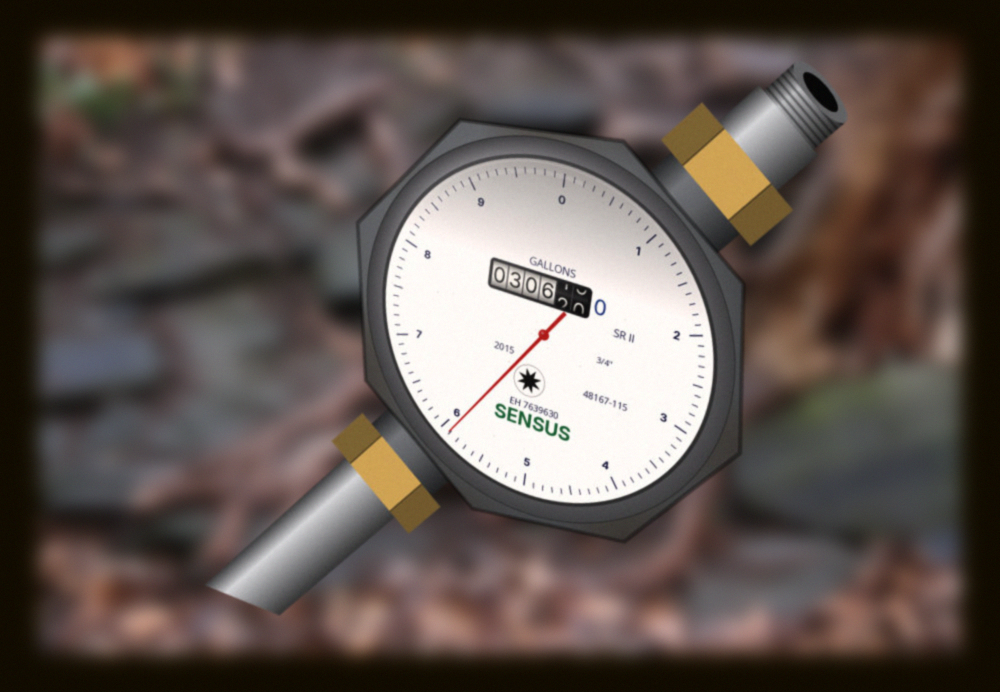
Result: 306195.9 gal
